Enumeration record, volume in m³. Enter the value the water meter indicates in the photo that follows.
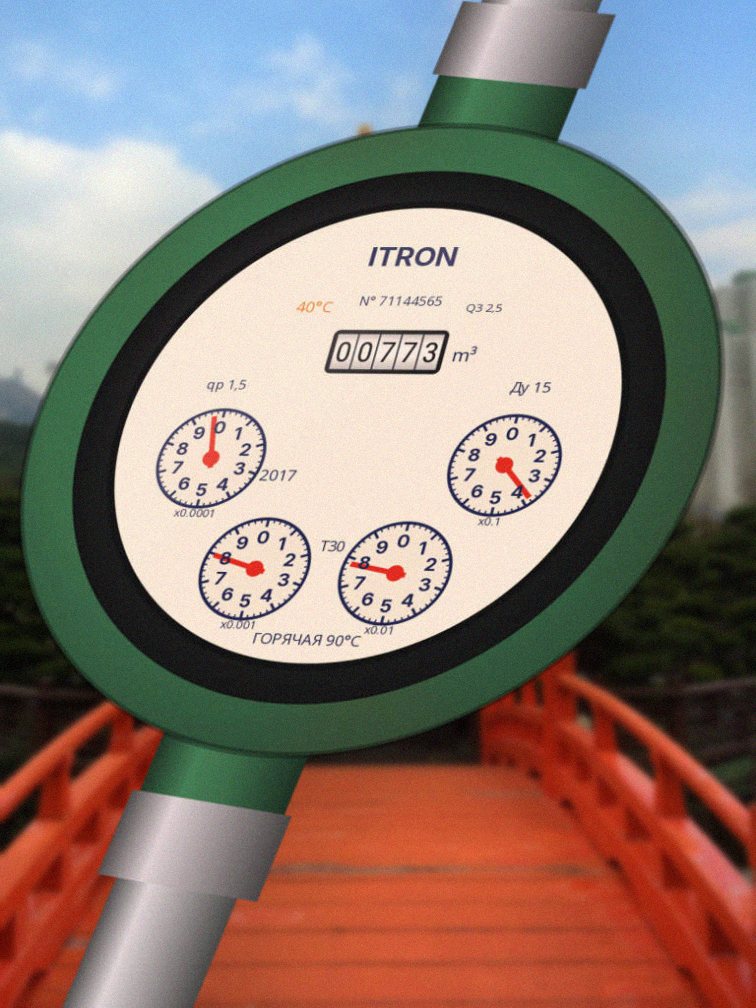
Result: 773.3779 m³
